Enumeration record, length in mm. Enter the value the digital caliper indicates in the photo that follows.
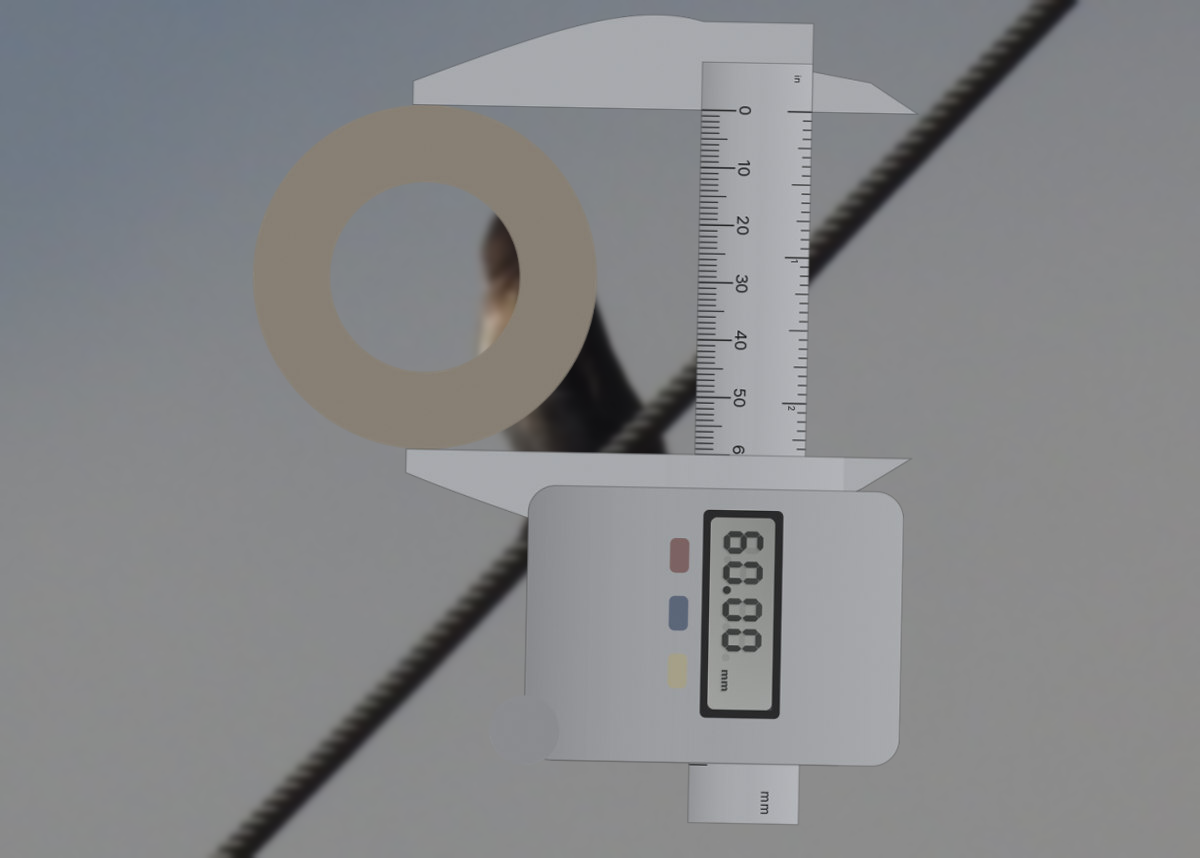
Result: 60.00 mm
